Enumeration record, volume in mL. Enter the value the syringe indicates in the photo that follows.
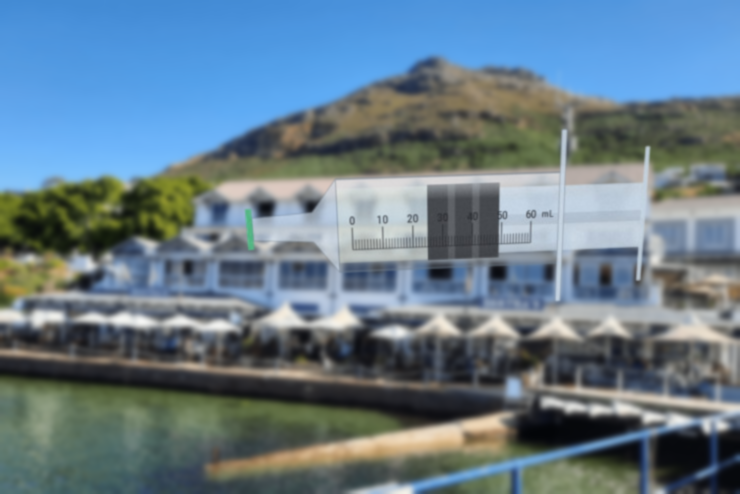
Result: 25 mL
